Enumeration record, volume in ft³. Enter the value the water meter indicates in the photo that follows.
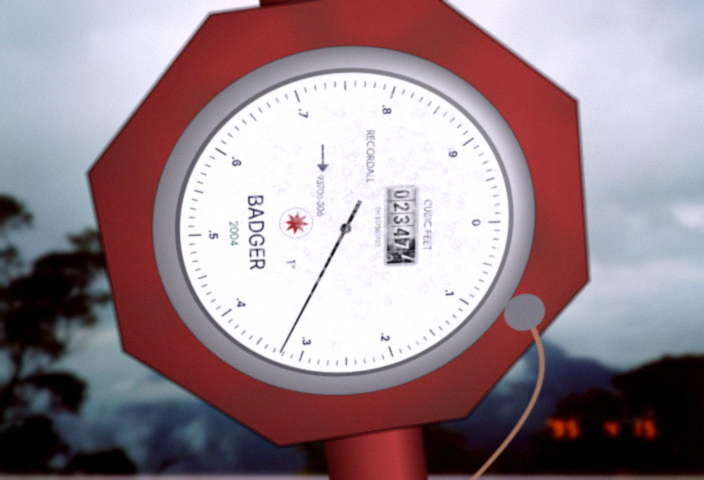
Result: 23477.32 ft³
